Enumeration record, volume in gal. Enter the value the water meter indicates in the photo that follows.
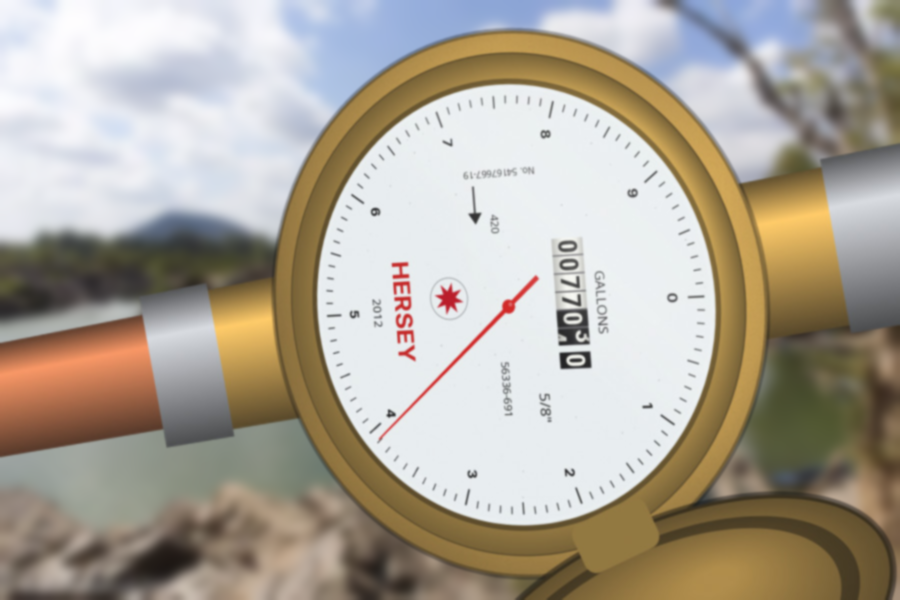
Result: 77033.9 gal
